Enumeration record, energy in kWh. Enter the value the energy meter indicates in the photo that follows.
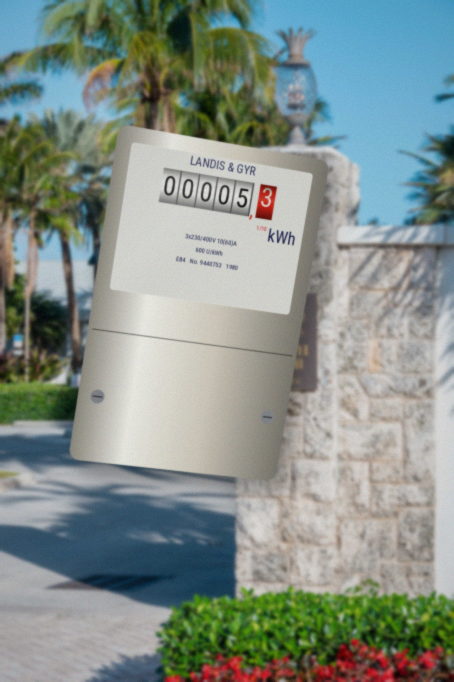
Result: 5.3 kWh
